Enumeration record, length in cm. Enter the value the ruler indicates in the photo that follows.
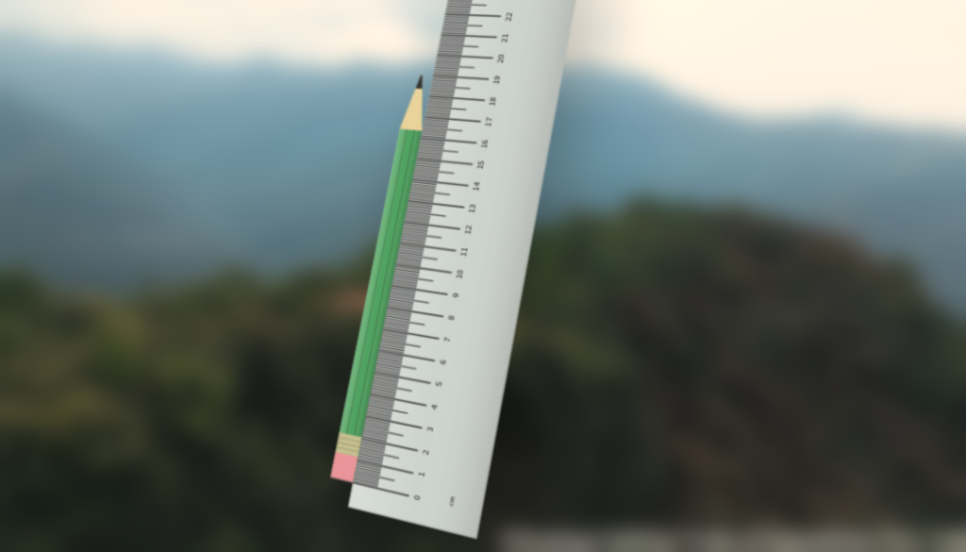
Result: 19 cm
